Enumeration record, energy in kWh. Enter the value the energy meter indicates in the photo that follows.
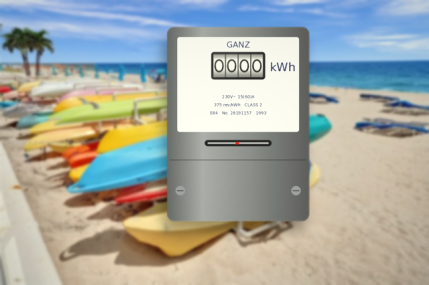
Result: 0 kWh
